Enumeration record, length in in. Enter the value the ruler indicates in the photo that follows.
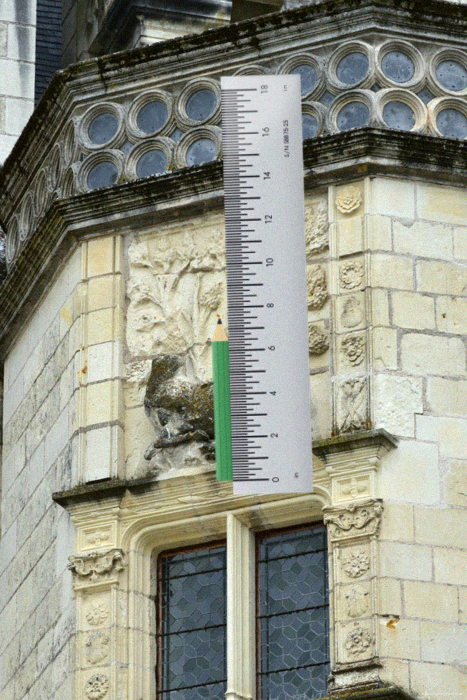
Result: 7.5 in
